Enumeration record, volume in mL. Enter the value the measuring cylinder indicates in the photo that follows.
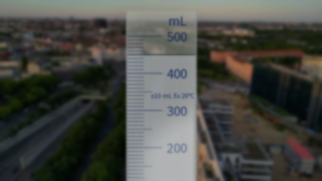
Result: 450 mL
